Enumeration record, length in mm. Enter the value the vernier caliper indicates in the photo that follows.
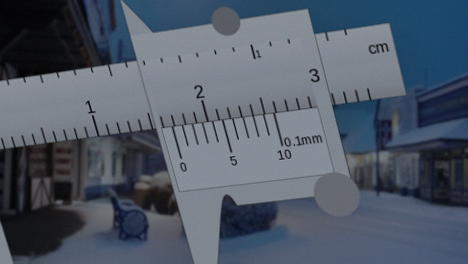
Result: 16.8 mm
